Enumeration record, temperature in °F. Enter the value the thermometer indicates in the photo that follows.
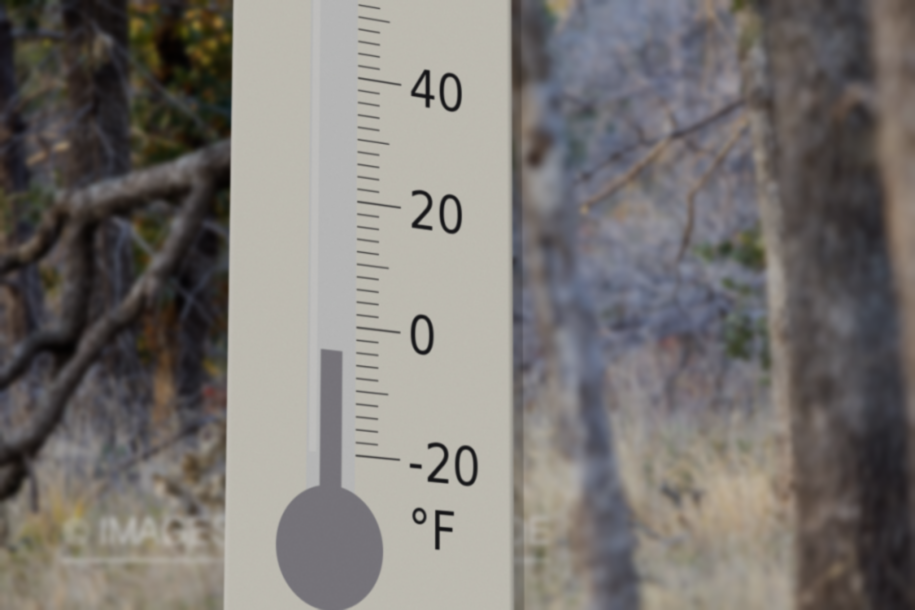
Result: -4 °F
